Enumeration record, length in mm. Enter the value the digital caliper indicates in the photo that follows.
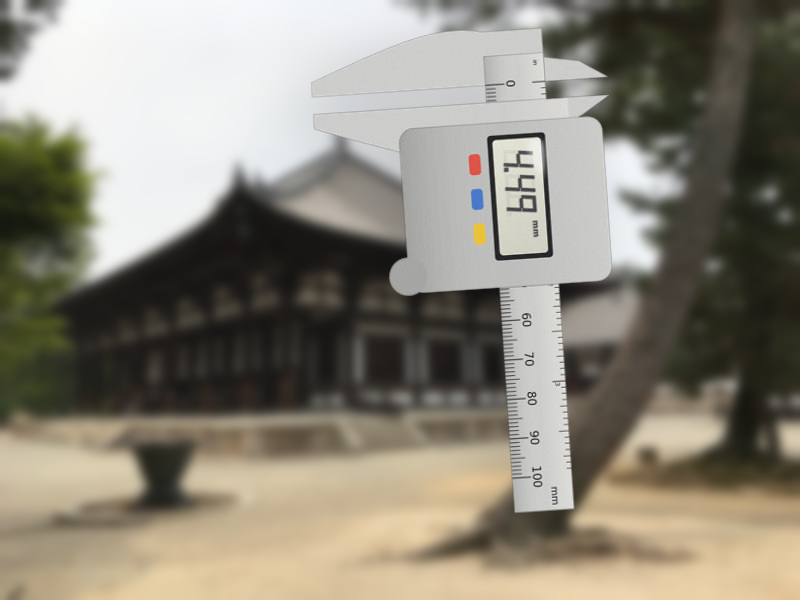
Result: 4.49 mm
